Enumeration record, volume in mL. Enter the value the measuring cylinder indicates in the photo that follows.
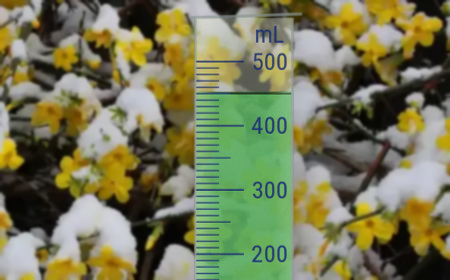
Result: 450 mL
